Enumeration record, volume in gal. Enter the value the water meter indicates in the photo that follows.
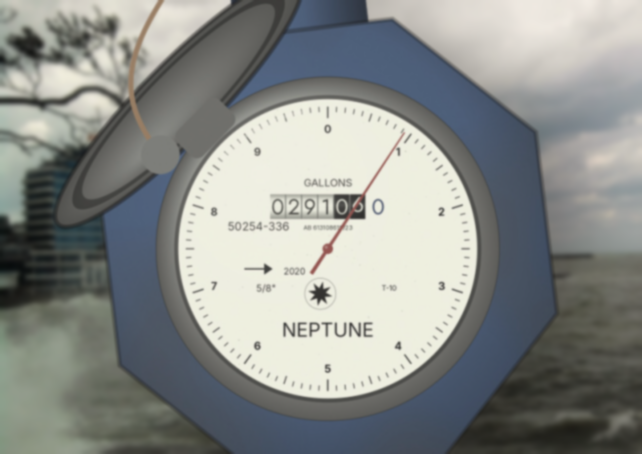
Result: 291060.9 gal
